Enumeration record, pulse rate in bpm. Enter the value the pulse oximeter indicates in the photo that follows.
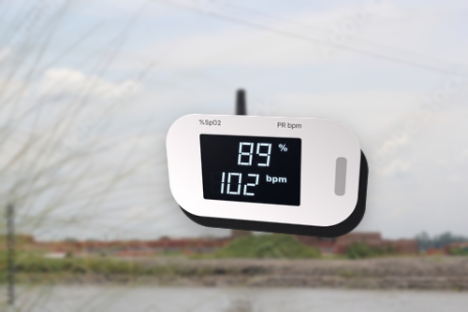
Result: 102 bpm
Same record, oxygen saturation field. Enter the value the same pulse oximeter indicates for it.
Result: 89 %
